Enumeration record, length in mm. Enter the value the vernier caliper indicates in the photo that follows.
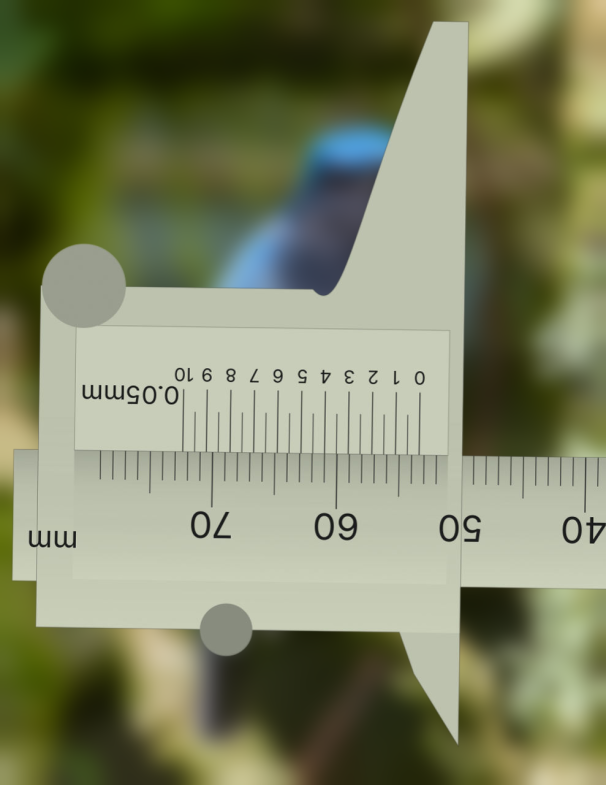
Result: 53.4 mm
